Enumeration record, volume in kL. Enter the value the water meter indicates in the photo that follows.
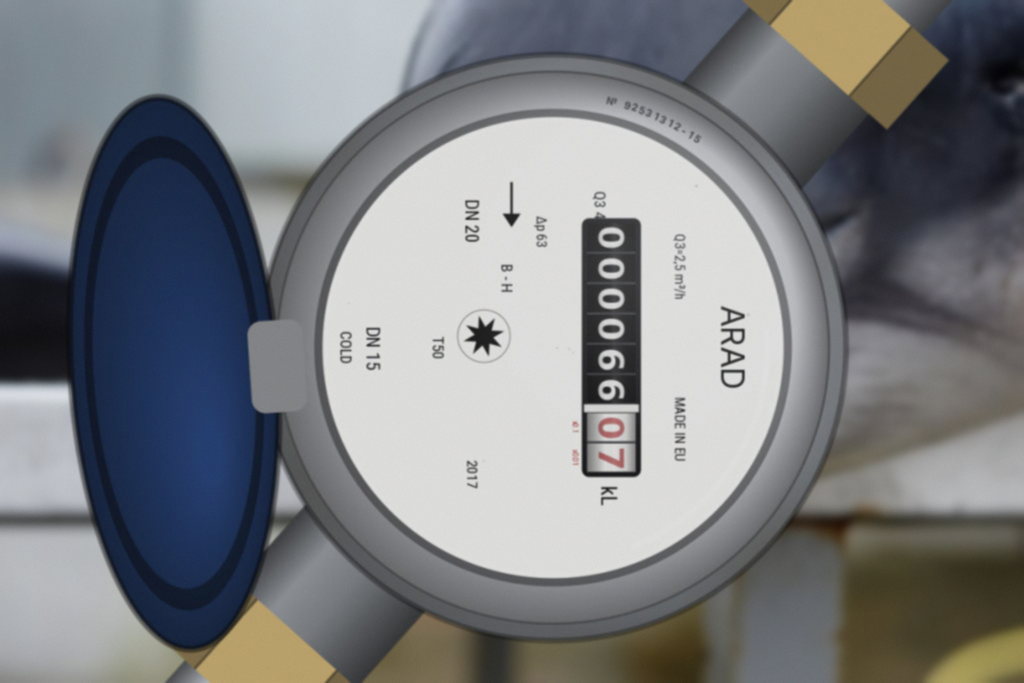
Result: 66.07 kL
